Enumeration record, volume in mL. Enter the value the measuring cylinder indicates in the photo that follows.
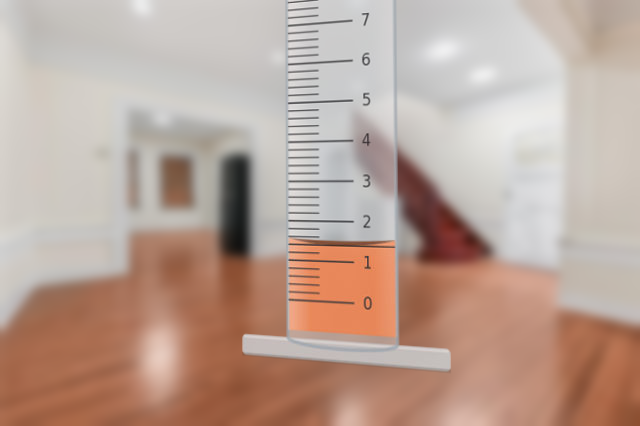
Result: 1.4 mL
